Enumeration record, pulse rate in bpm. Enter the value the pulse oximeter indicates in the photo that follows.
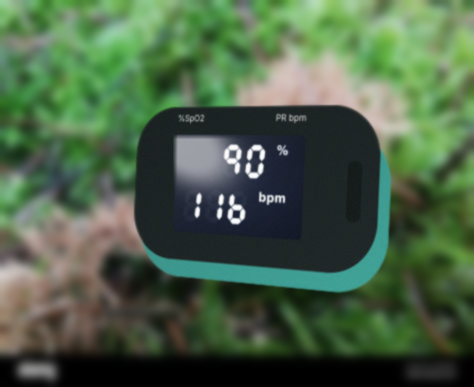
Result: 116 bpm
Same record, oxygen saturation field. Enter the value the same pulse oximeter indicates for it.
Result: 90 %
